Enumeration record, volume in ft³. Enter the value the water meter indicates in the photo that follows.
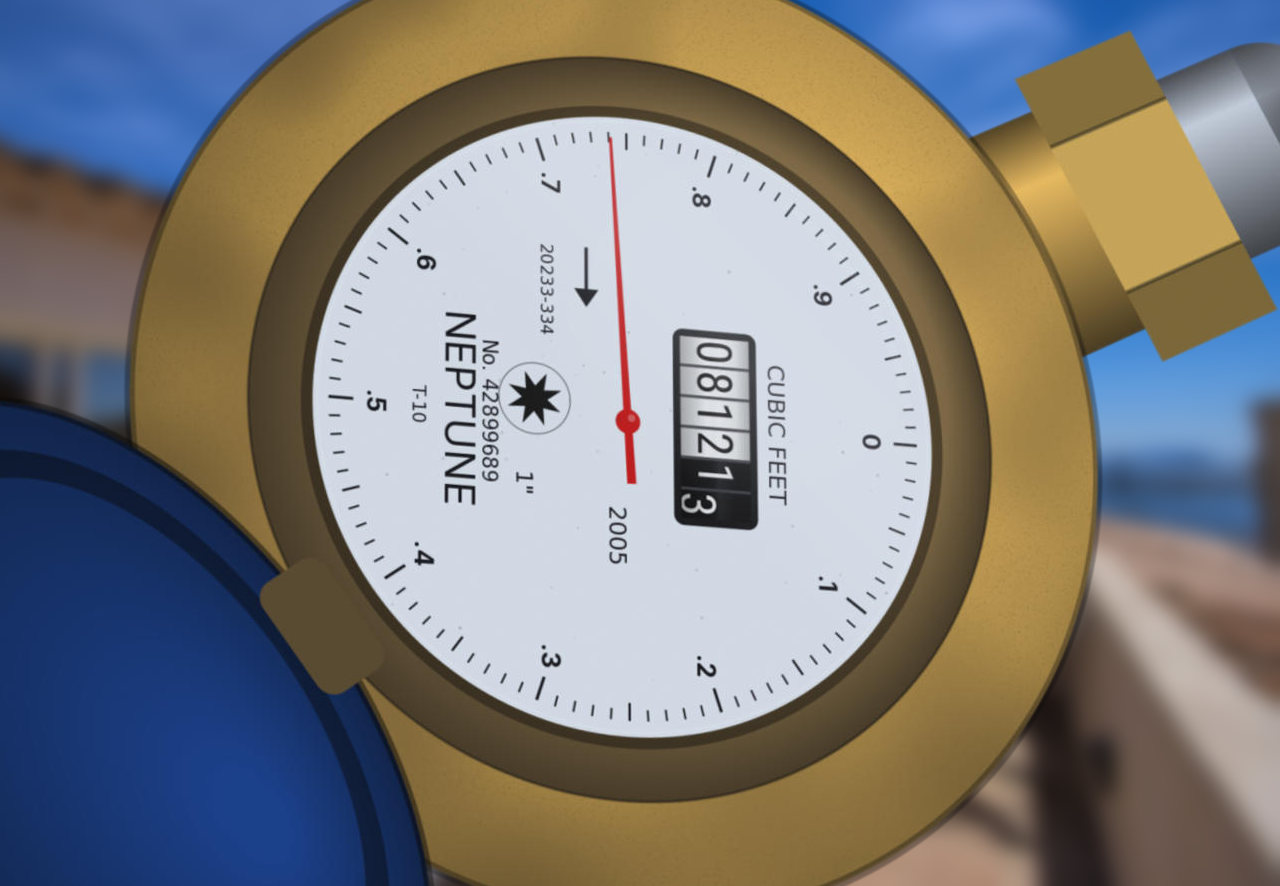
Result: 81212.74 ft³
